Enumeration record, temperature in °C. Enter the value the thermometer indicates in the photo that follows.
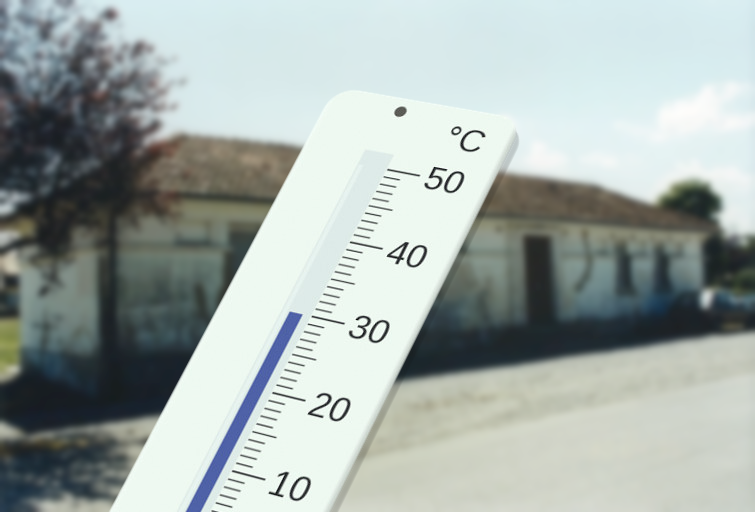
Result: 30 °C
